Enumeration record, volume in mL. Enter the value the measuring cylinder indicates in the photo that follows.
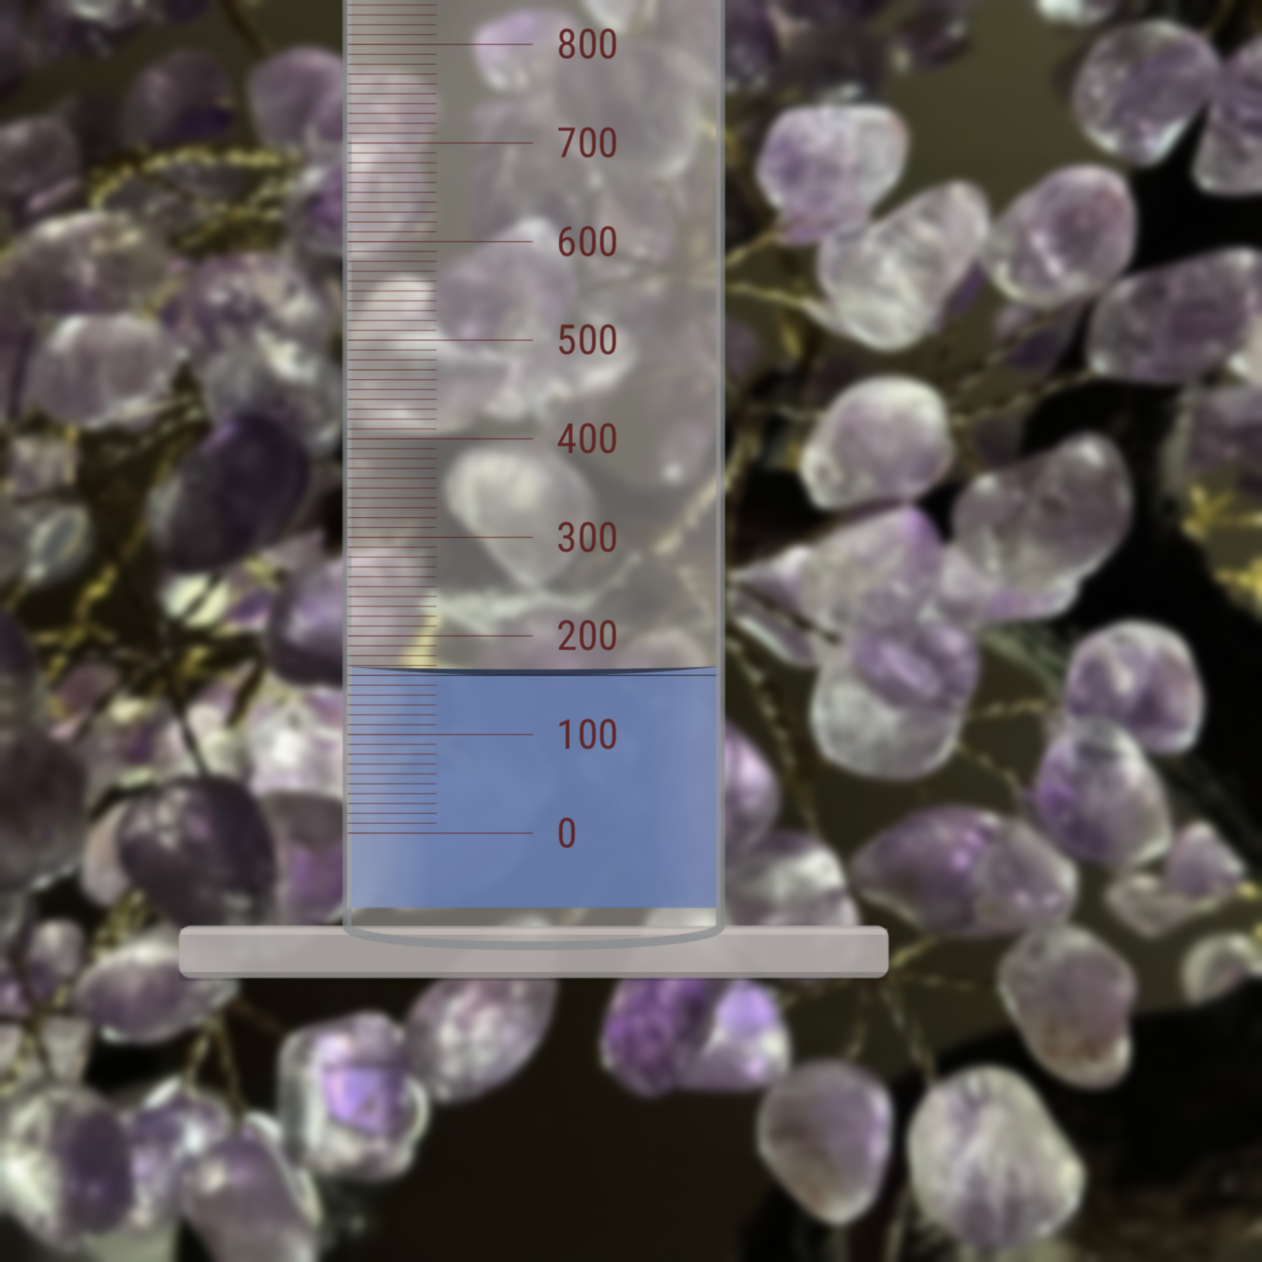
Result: 160 mL
